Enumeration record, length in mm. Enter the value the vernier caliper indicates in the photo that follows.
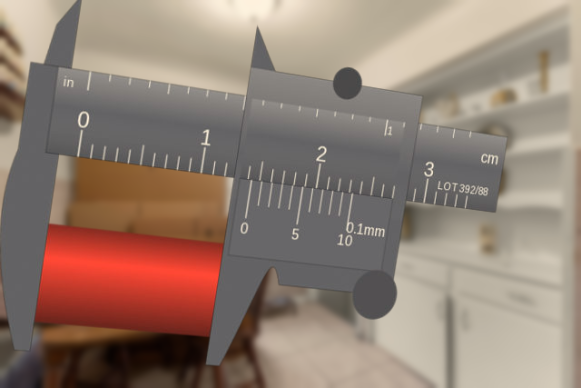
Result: 14.3 mm
